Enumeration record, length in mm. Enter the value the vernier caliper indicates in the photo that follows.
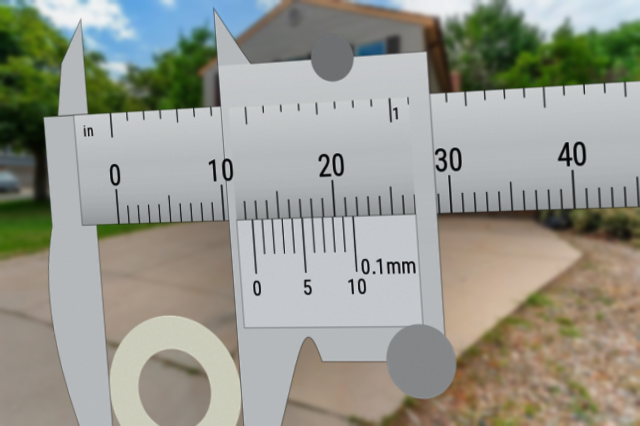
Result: 12.6 mm
